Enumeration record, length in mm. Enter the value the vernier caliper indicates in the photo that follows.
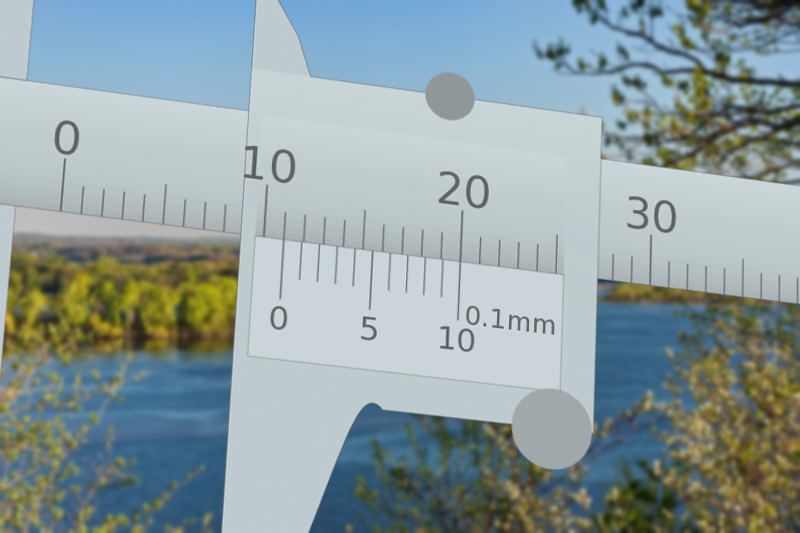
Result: 11.0 mm
